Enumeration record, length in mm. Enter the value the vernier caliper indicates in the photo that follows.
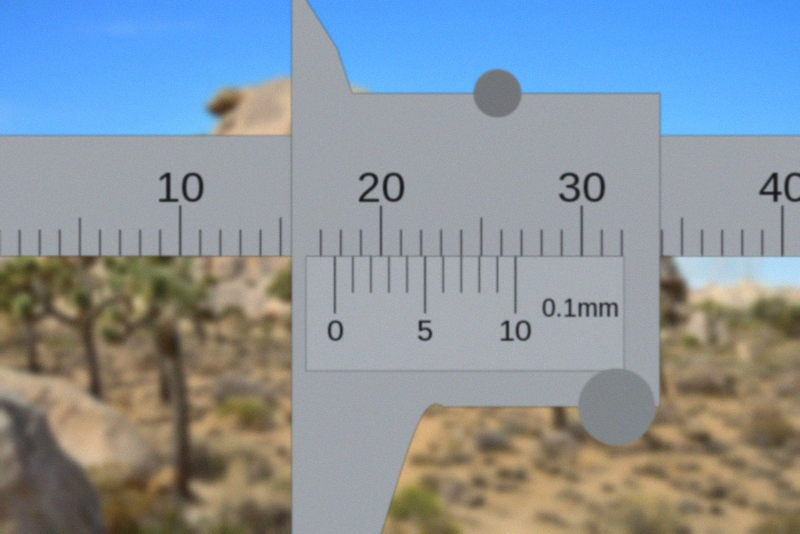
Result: 17.7 mm
